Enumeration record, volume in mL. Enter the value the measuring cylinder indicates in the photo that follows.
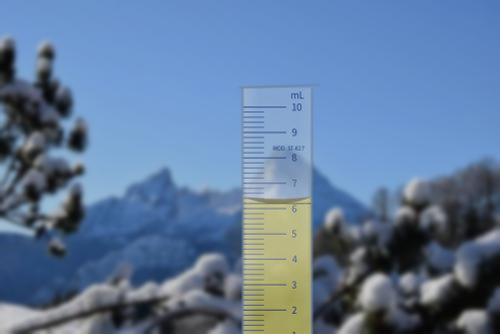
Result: 6.2 mL
